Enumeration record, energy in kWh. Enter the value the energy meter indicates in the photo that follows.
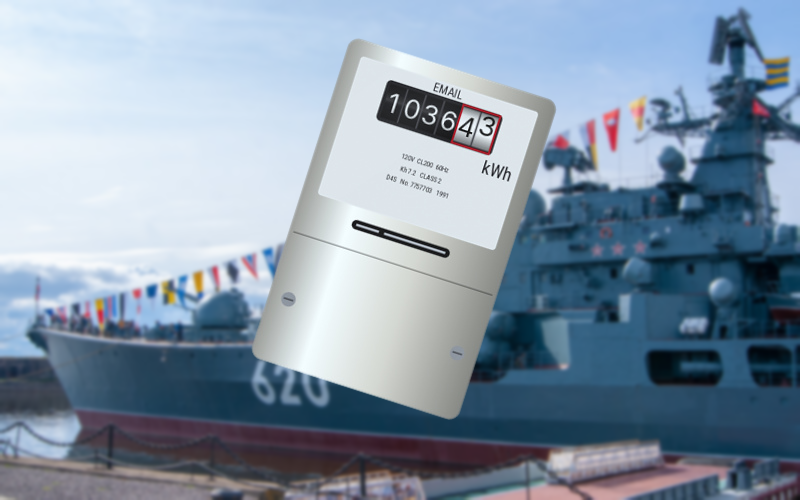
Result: 1036.43 kWh
